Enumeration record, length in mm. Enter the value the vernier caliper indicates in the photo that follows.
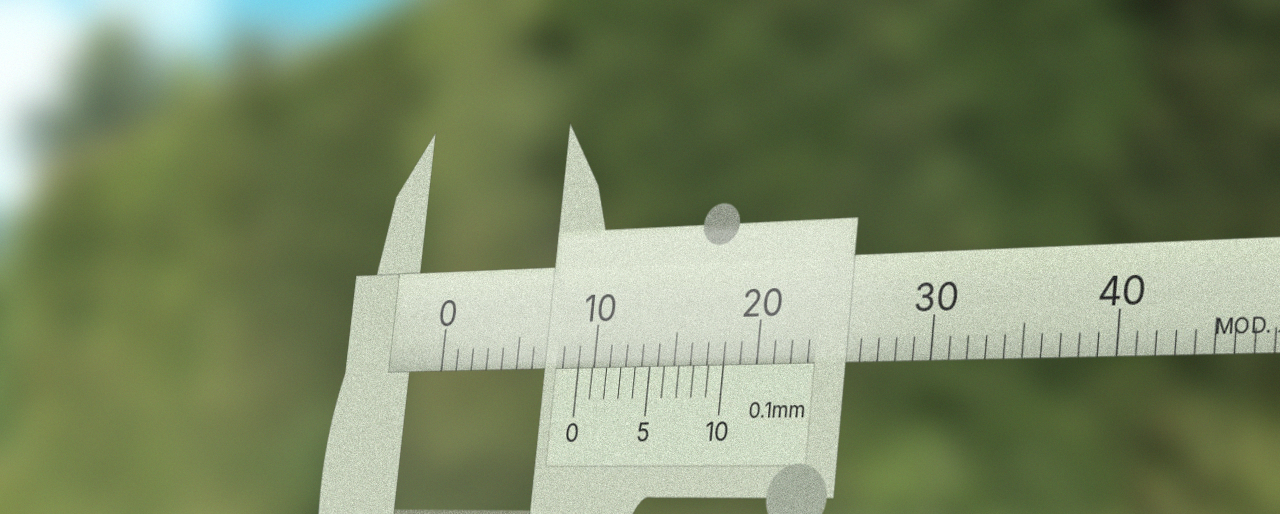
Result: 9.0 mm
